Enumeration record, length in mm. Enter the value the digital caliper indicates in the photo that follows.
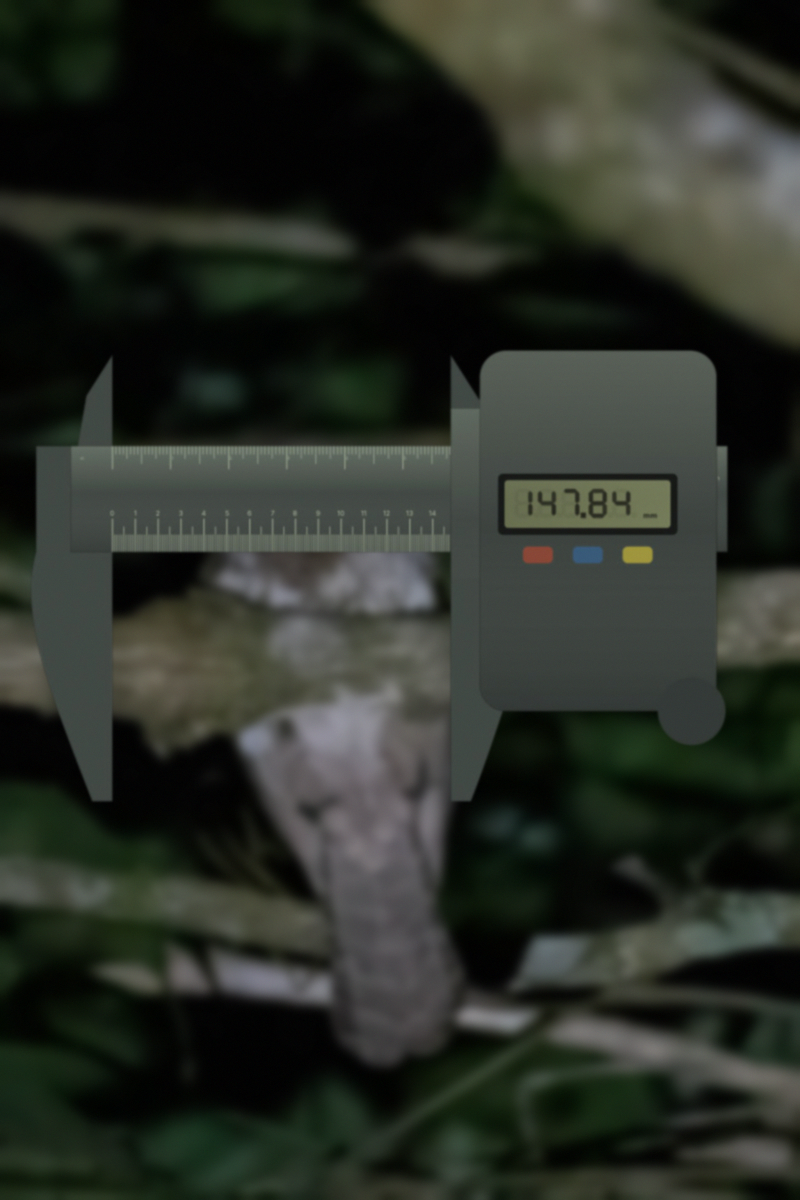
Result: 147.84 mm
